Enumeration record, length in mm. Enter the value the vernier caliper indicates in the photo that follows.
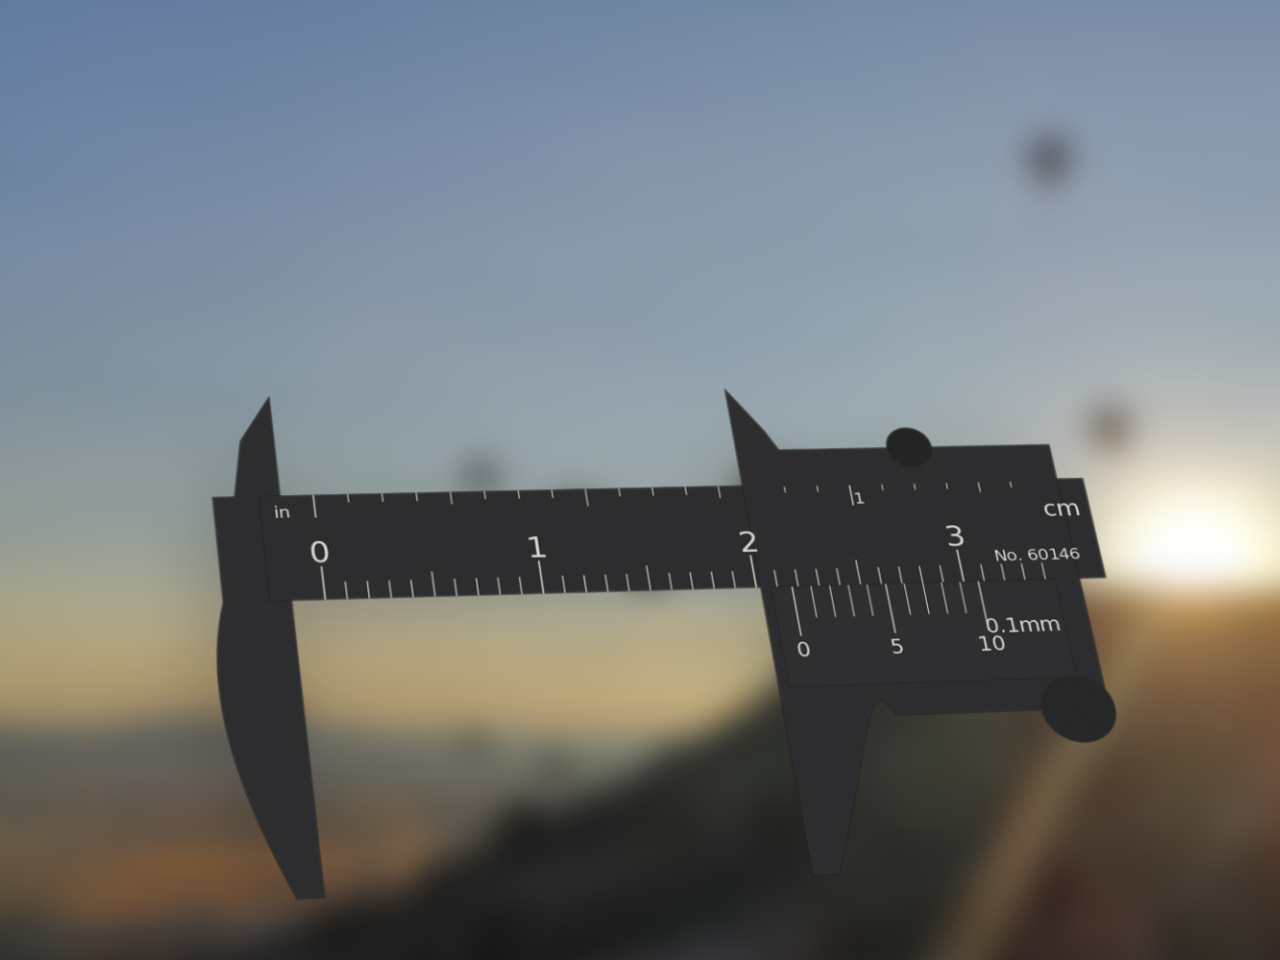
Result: 21.7 mm
